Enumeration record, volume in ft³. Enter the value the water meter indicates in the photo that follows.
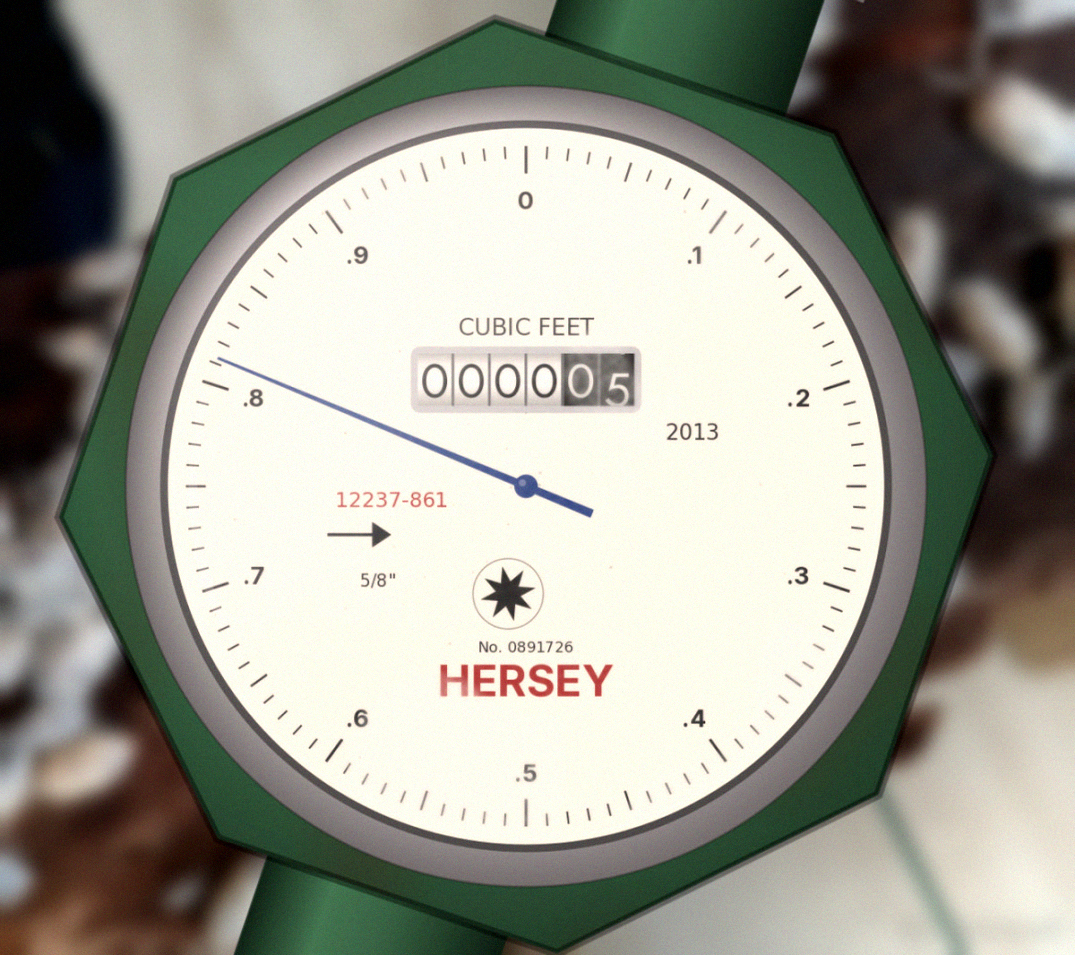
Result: 4.81 ft³
